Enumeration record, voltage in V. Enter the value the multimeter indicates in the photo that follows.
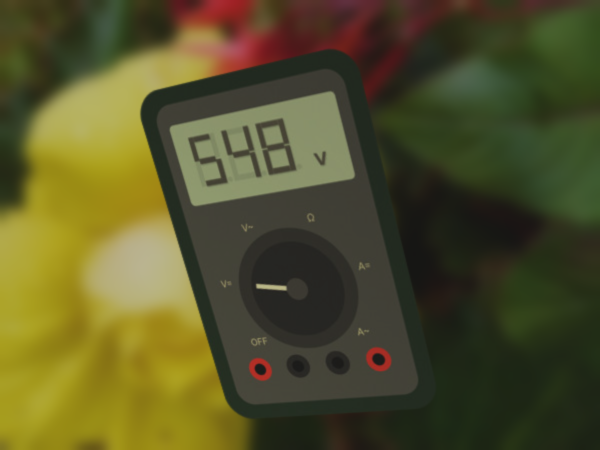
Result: 548 V
